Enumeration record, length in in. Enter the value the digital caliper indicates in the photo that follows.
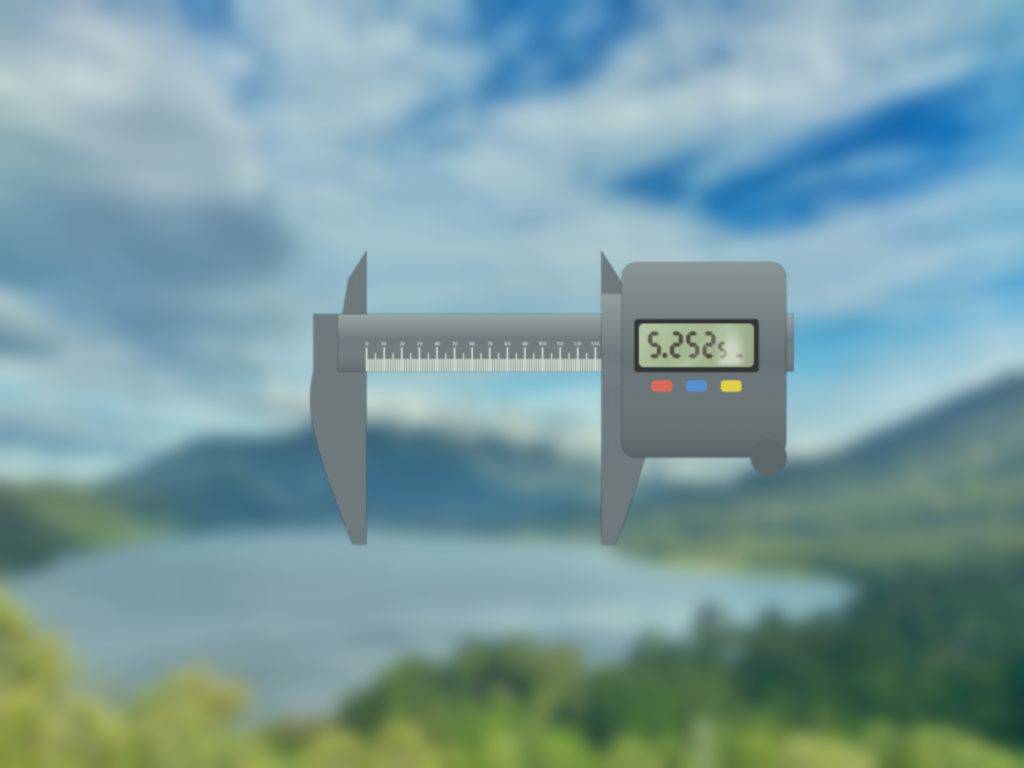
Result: 5.2525 in
